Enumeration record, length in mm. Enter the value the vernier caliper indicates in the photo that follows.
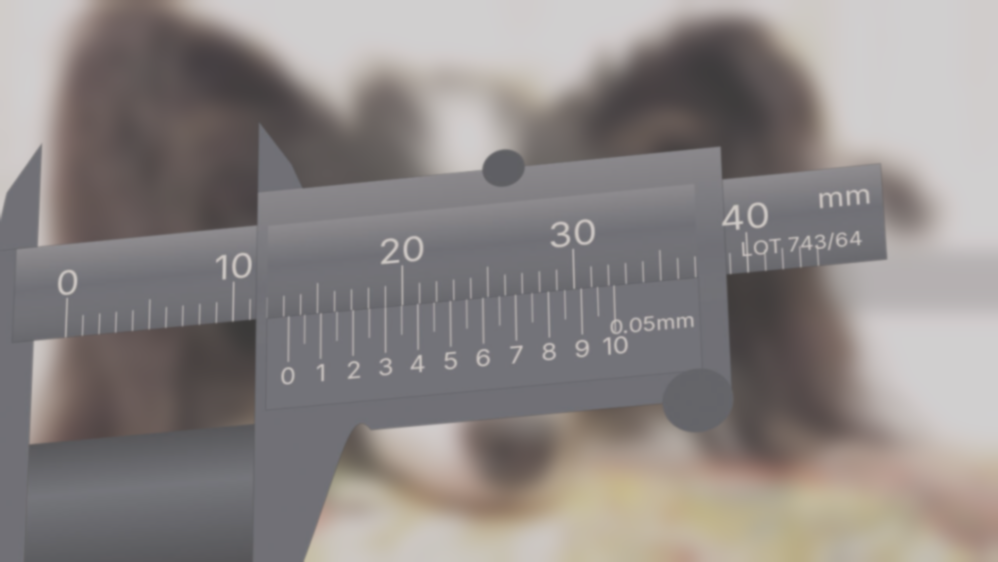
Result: 13.3 mm
